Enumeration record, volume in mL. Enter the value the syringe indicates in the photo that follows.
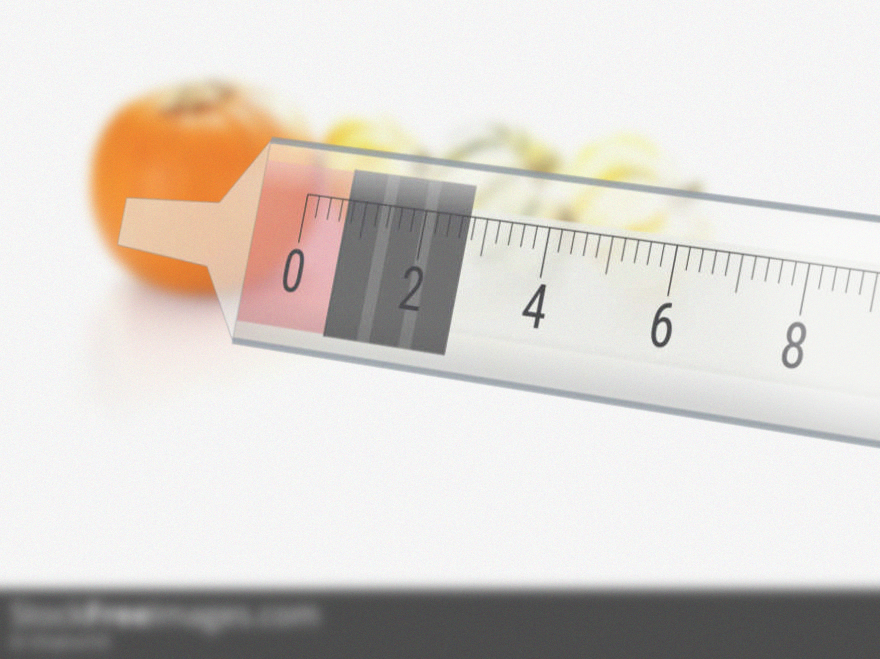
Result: 0.7 mL
